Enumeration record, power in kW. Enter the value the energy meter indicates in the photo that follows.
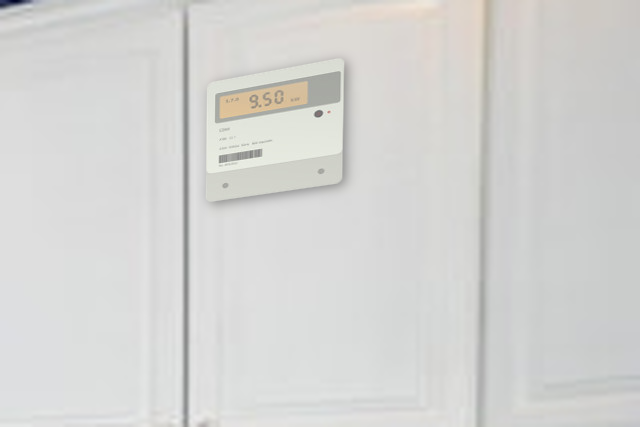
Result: 9.50 kW
